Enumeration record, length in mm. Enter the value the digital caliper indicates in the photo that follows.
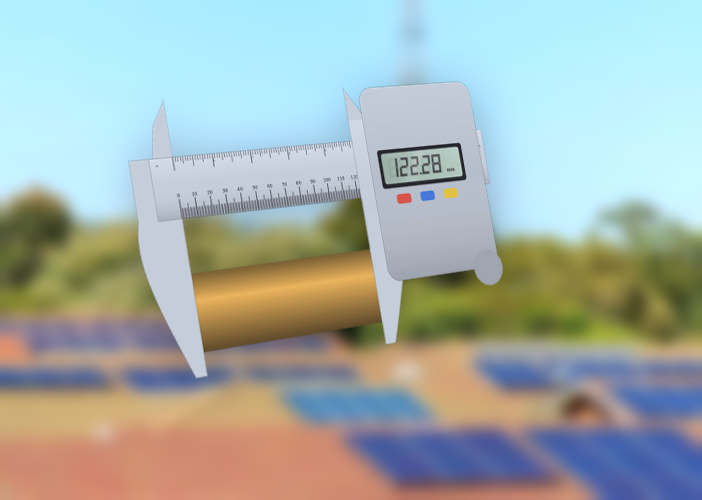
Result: 122.28 mm
